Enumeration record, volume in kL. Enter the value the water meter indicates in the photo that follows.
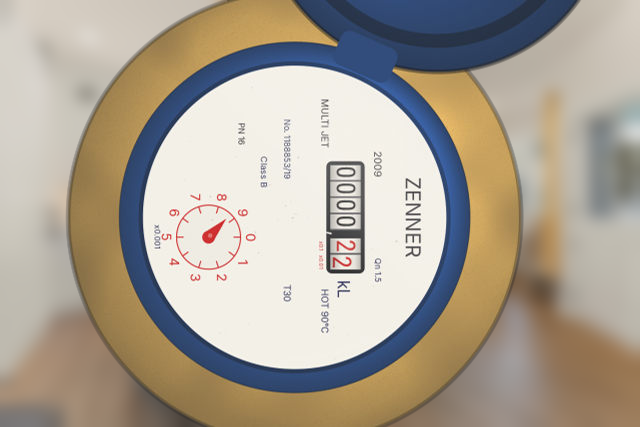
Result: 0.218 kL
